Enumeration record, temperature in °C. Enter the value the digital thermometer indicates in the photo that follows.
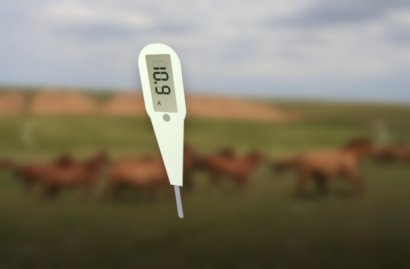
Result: 10.9 °C
